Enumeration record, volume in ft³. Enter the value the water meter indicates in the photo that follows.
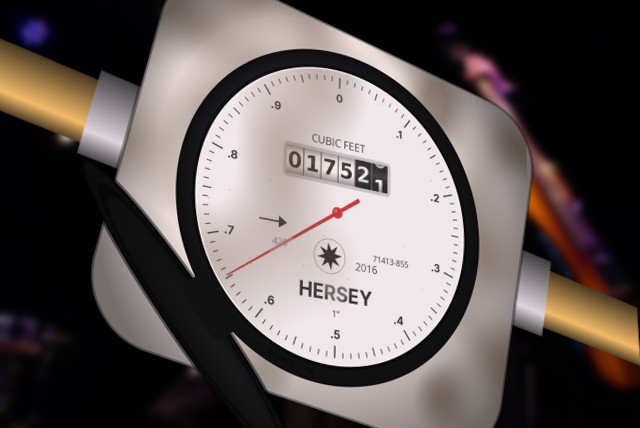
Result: 17520.65 ft³
